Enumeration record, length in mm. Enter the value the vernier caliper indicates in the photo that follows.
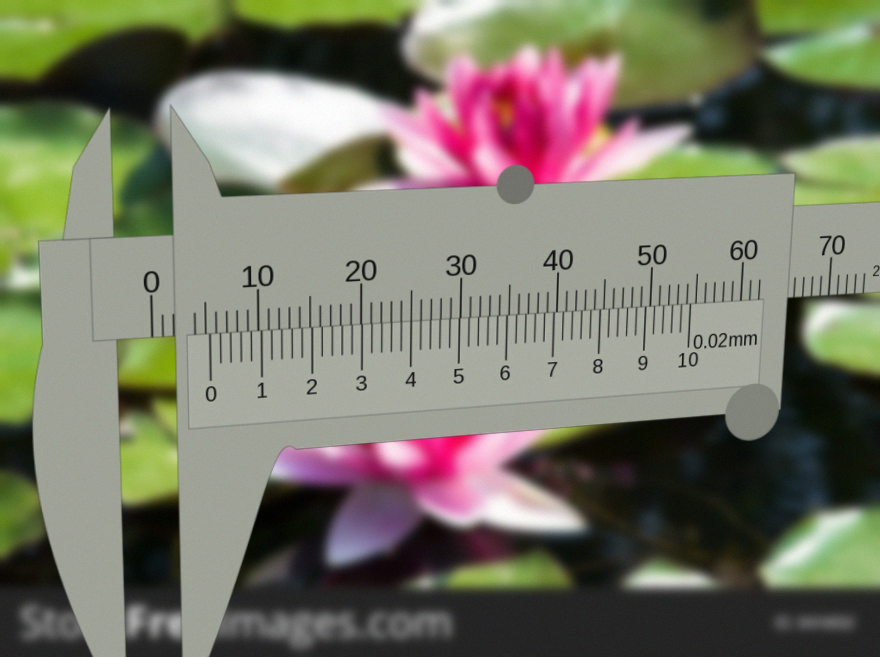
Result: 5.4 mm
